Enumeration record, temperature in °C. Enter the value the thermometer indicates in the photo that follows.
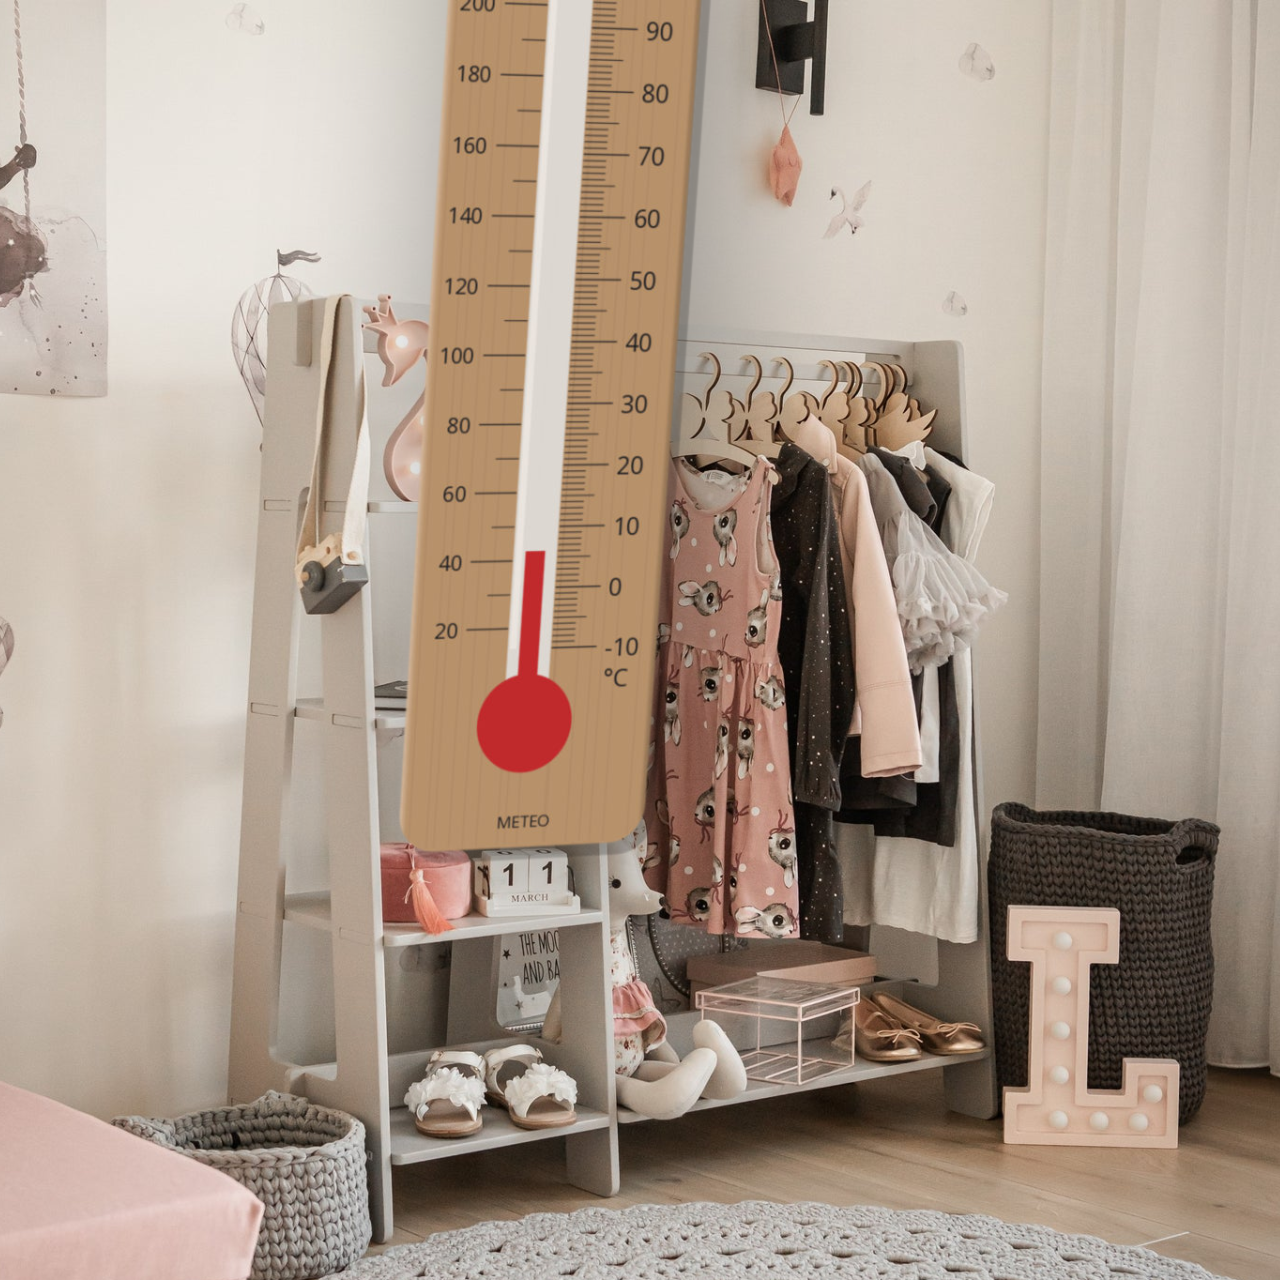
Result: 6 °C
